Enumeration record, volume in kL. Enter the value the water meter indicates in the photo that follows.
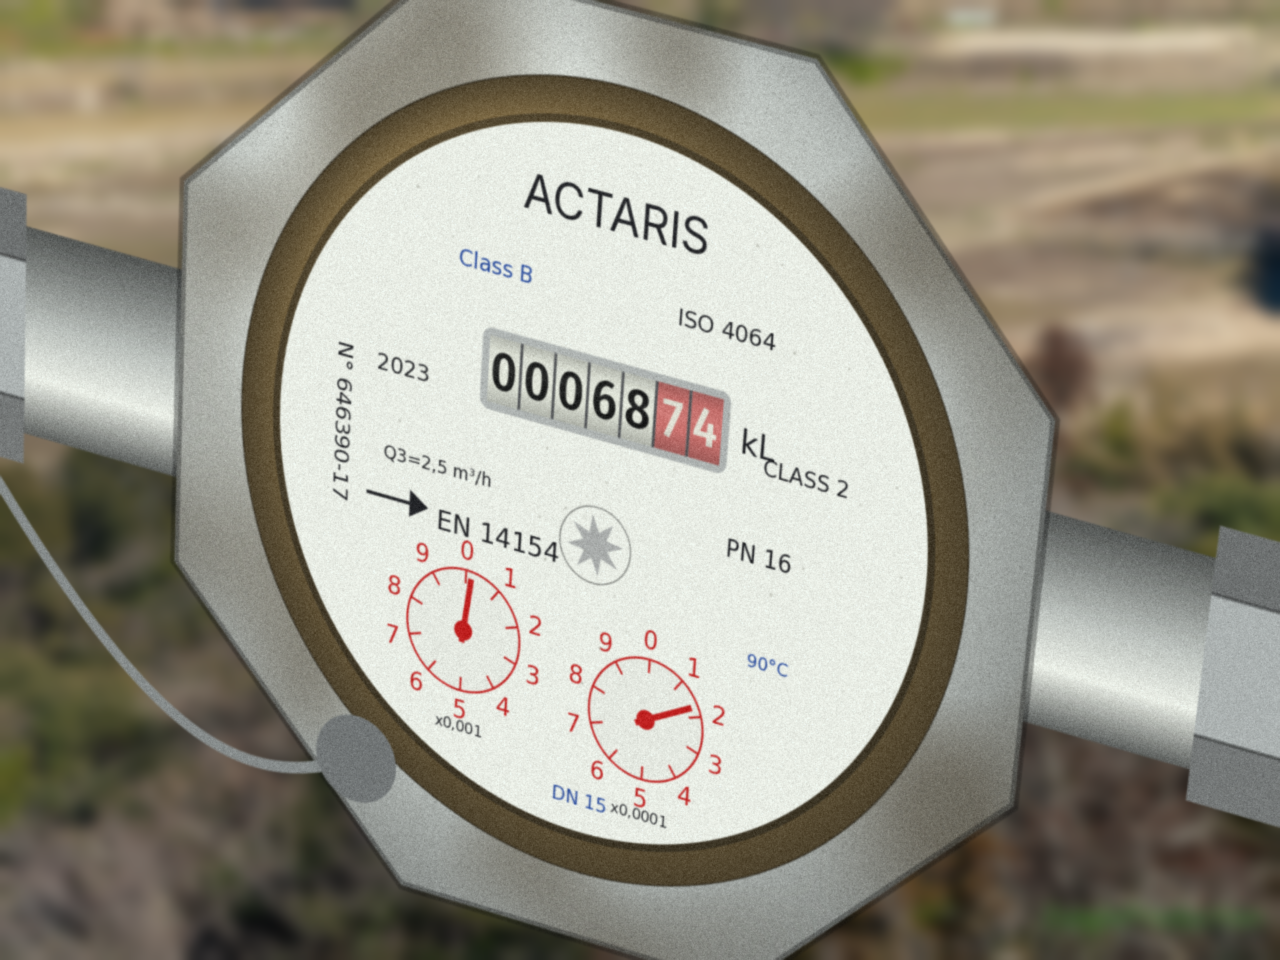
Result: 68.7401 kL
